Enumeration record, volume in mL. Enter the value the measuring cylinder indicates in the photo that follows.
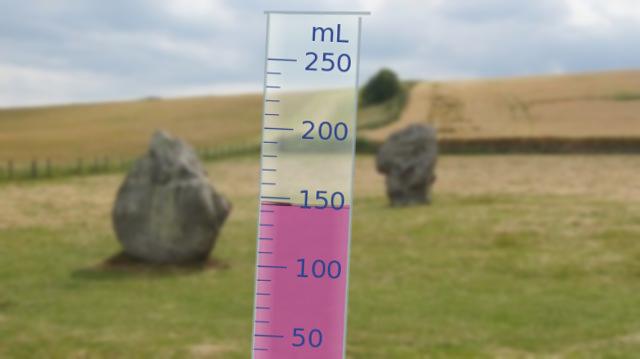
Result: 145 mL
